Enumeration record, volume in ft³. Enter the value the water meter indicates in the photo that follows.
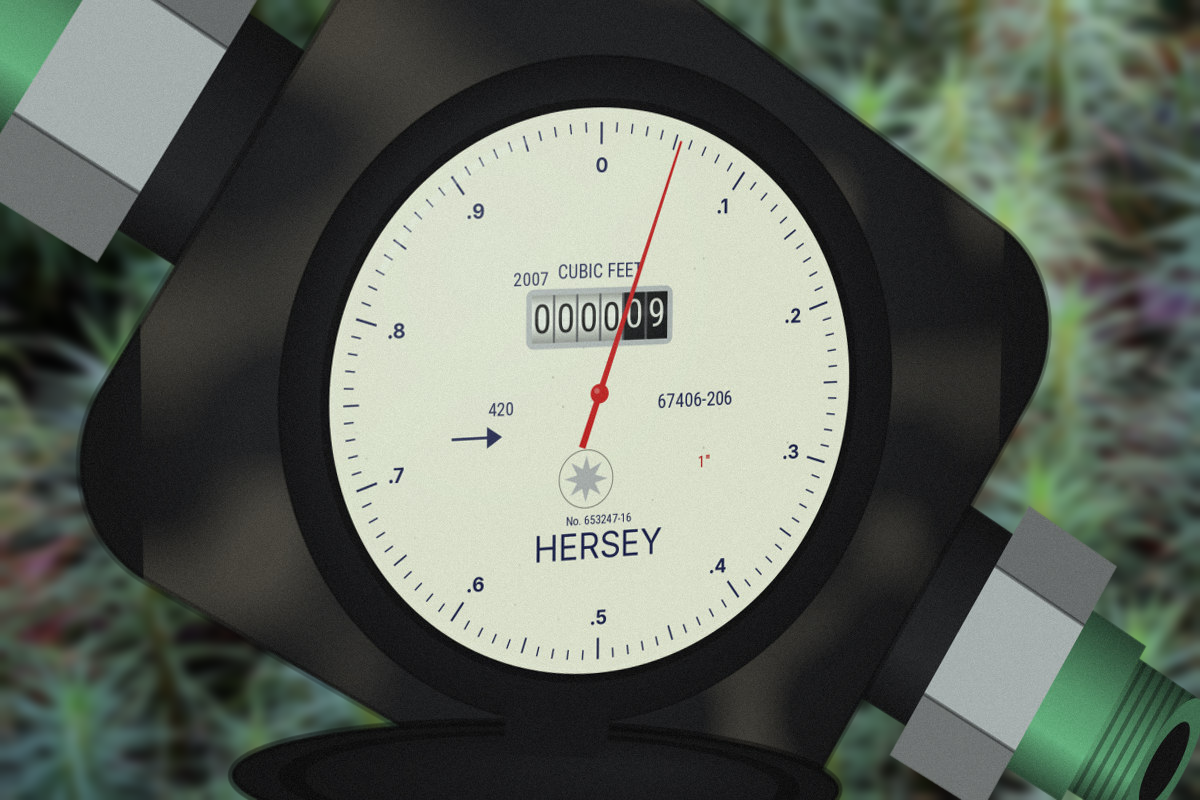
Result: 9.05 ft³
